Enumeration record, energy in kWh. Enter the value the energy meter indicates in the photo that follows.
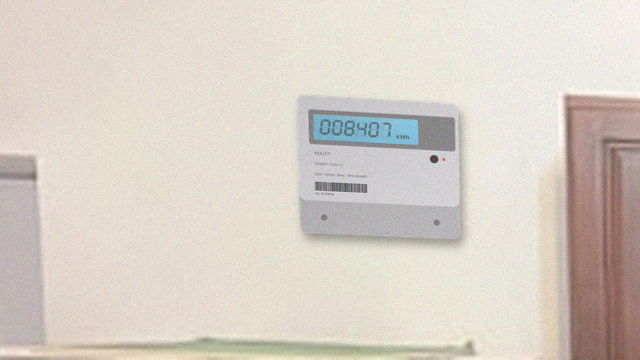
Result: 8407 kWh
